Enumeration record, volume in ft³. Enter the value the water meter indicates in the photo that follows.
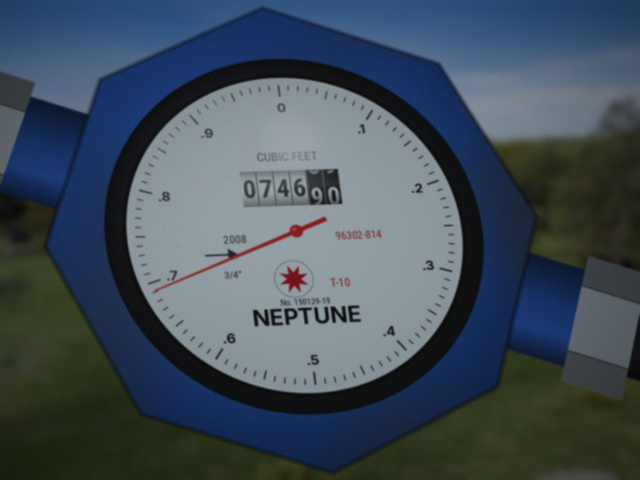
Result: 74689.69 ft³
